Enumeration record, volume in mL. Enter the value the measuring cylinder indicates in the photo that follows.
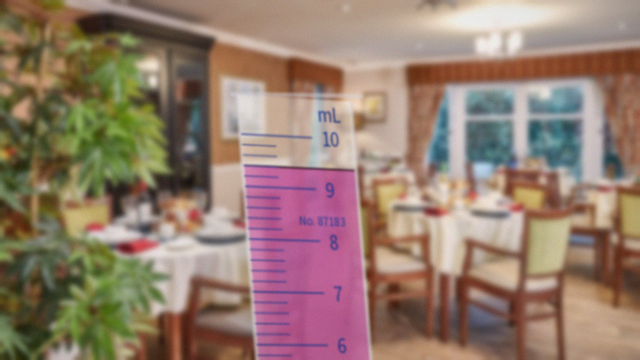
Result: 9.4 mL
